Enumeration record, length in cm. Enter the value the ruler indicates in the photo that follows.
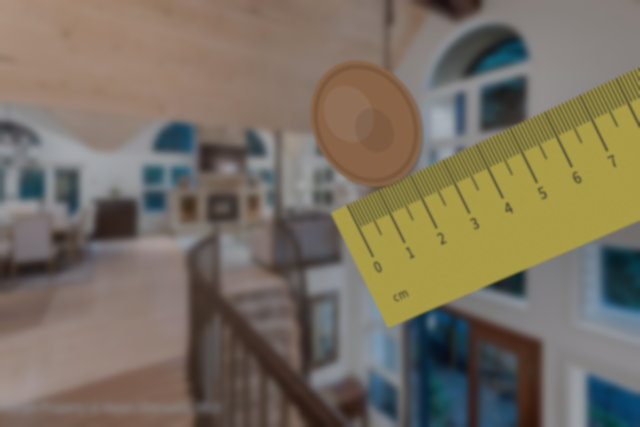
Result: 3 cm
